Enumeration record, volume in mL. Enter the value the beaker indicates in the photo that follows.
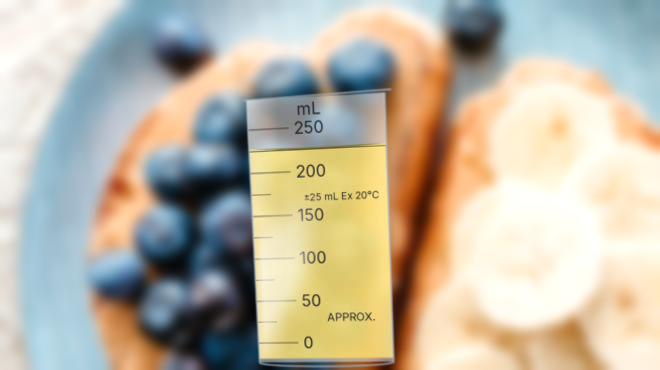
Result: 225 mL
